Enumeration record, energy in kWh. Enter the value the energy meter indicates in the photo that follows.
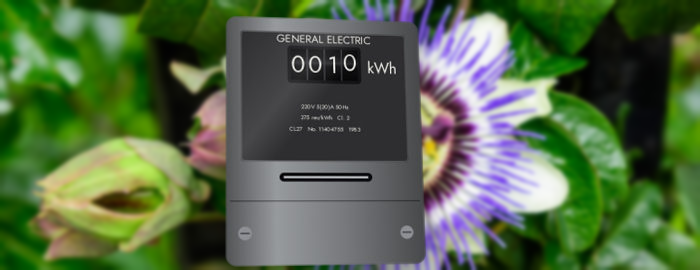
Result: 10 kWh
